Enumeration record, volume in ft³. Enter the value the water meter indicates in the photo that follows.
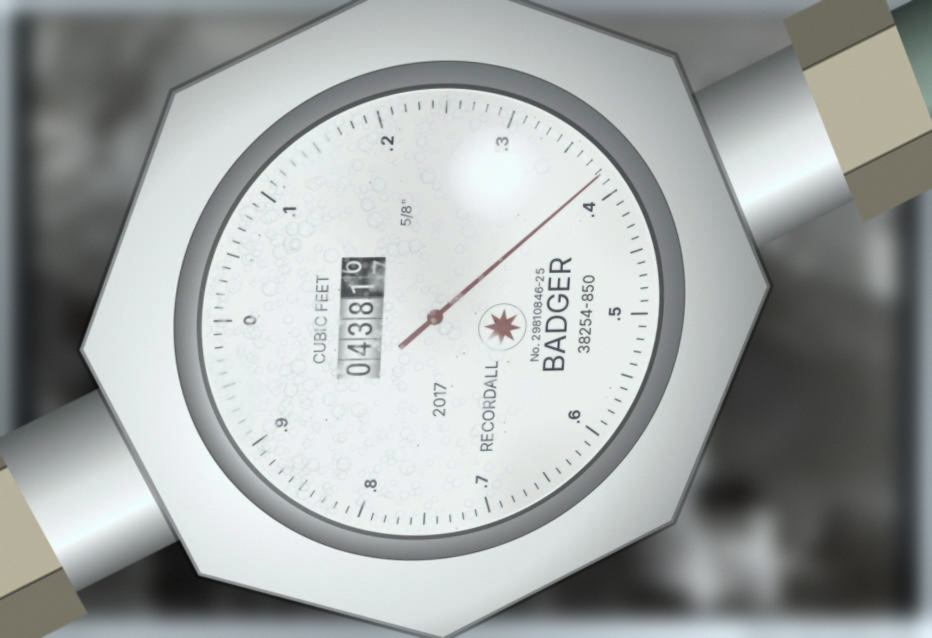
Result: 43816.38 ft³
